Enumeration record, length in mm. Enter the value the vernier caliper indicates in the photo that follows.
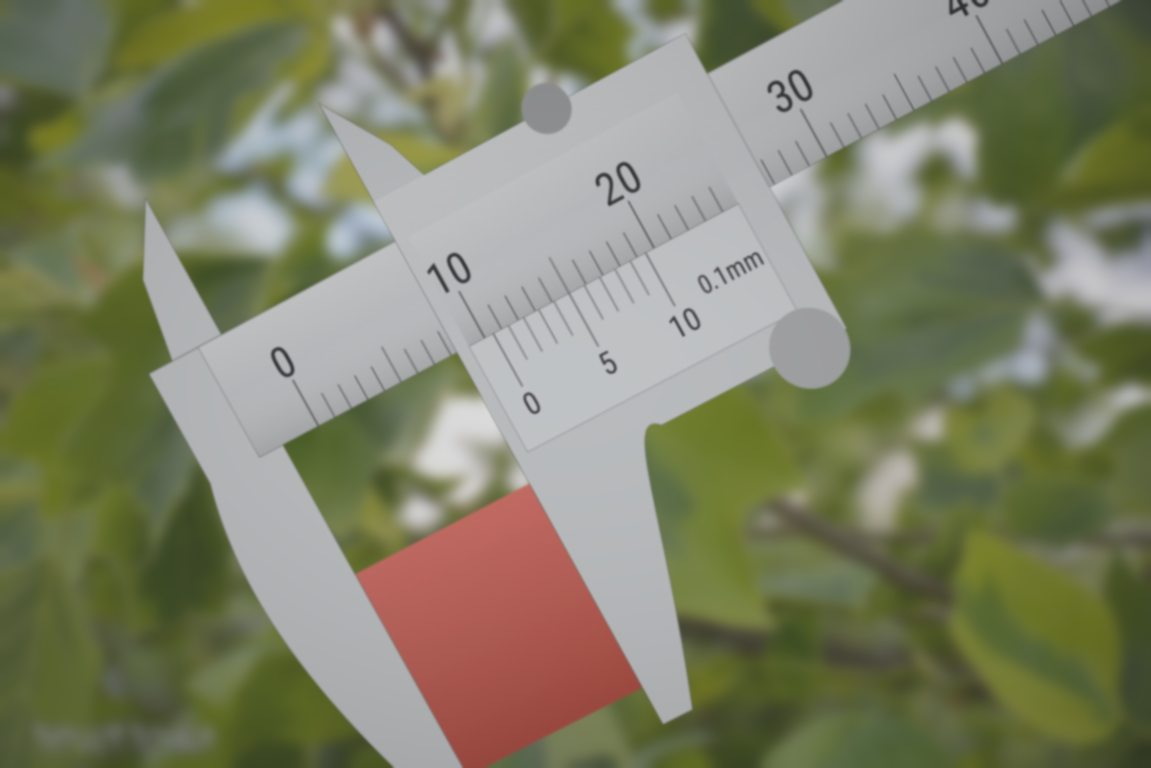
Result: 10.5 mm
